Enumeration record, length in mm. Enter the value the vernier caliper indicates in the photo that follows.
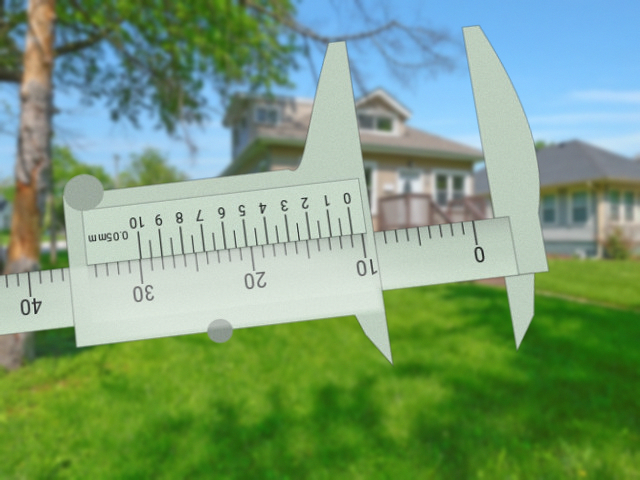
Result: 10.9 mm
